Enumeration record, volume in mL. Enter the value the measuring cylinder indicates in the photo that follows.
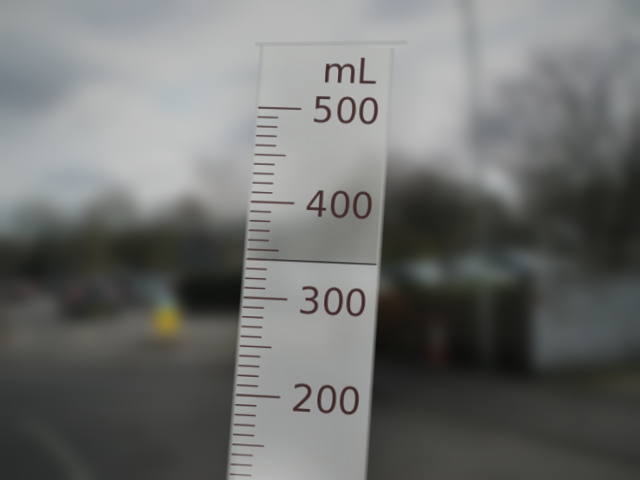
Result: 340 mL
